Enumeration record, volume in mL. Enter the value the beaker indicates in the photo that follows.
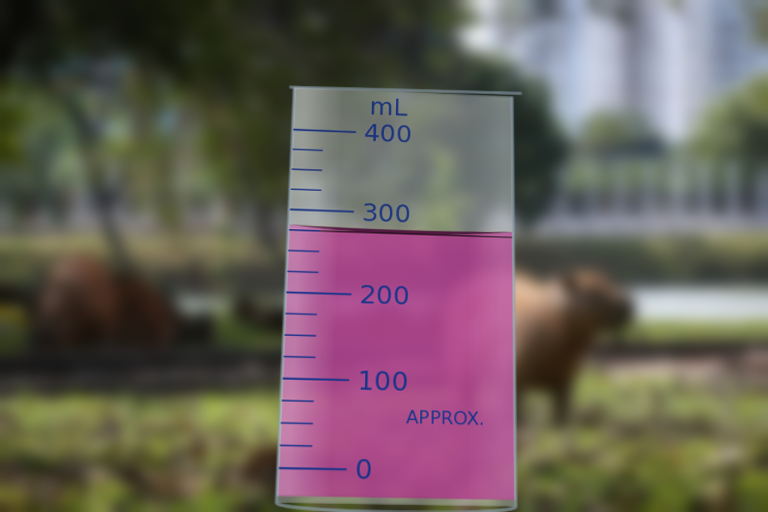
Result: 275 mL
